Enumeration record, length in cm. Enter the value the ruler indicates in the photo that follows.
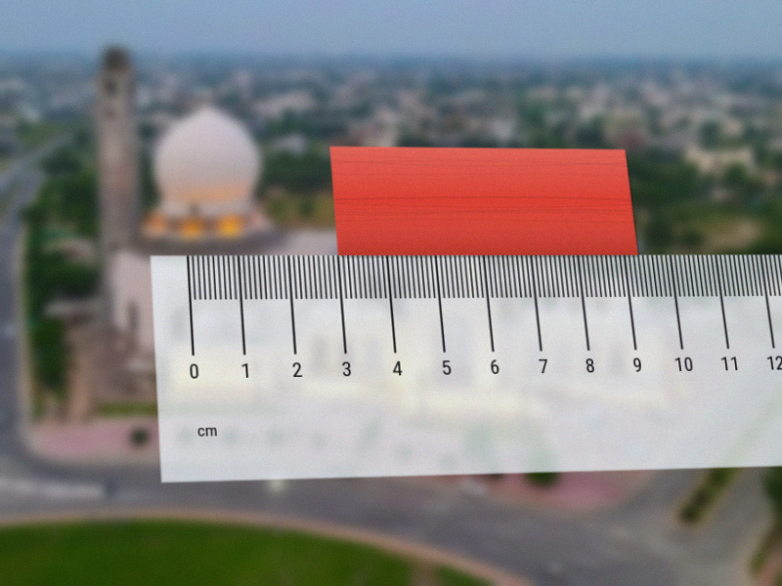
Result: 6.3 cm
